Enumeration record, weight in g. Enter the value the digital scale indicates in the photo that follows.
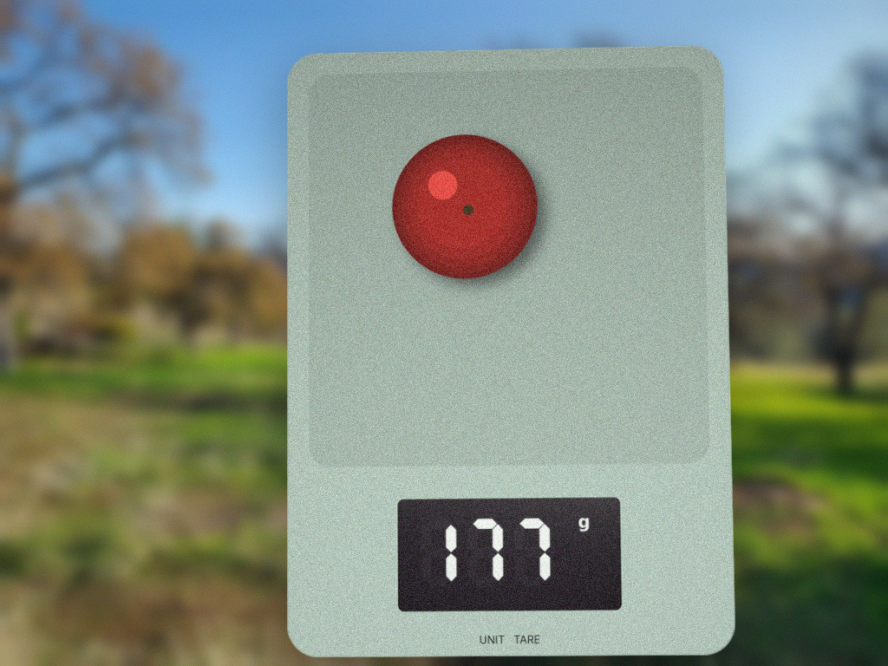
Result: 177 g
